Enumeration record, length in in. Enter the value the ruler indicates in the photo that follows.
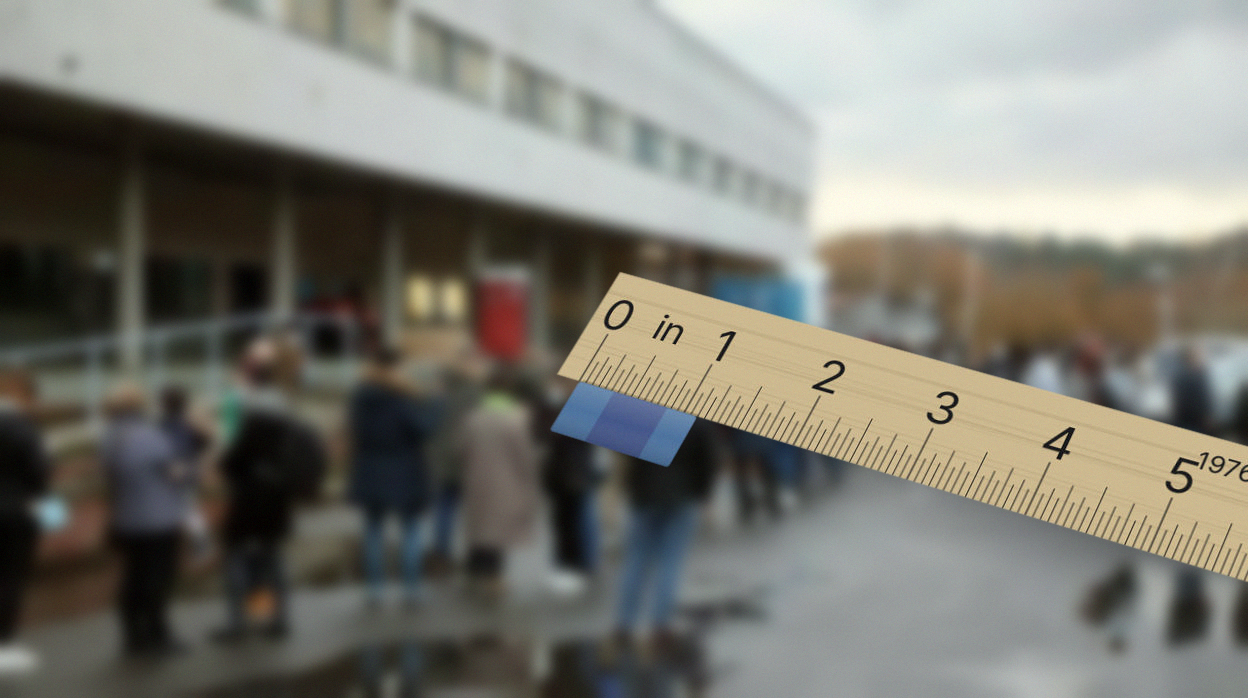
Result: 1.125 in
